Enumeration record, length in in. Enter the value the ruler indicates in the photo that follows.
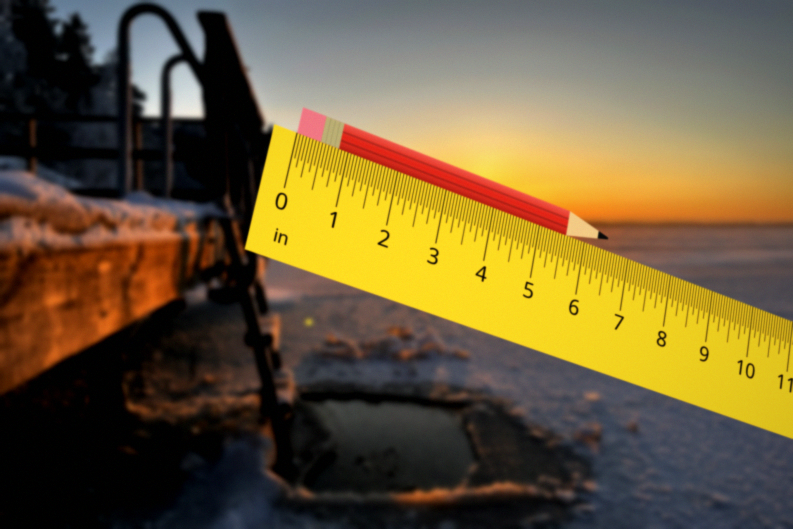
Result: 6.5 in
